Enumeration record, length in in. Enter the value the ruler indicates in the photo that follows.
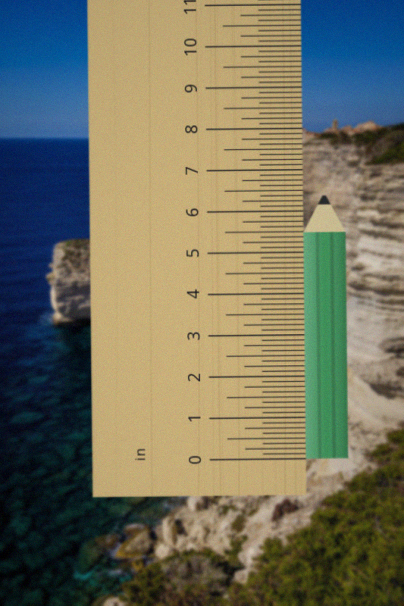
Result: 6.375 in
